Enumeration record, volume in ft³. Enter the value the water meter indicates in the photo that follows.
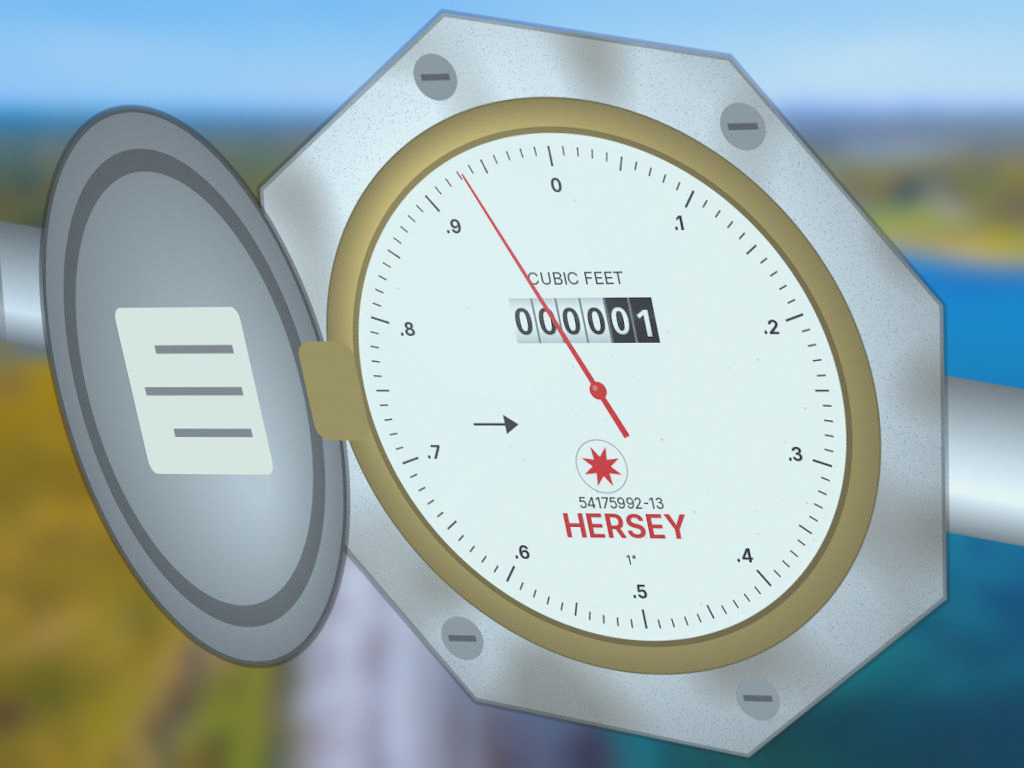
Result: 0.93 ft³
